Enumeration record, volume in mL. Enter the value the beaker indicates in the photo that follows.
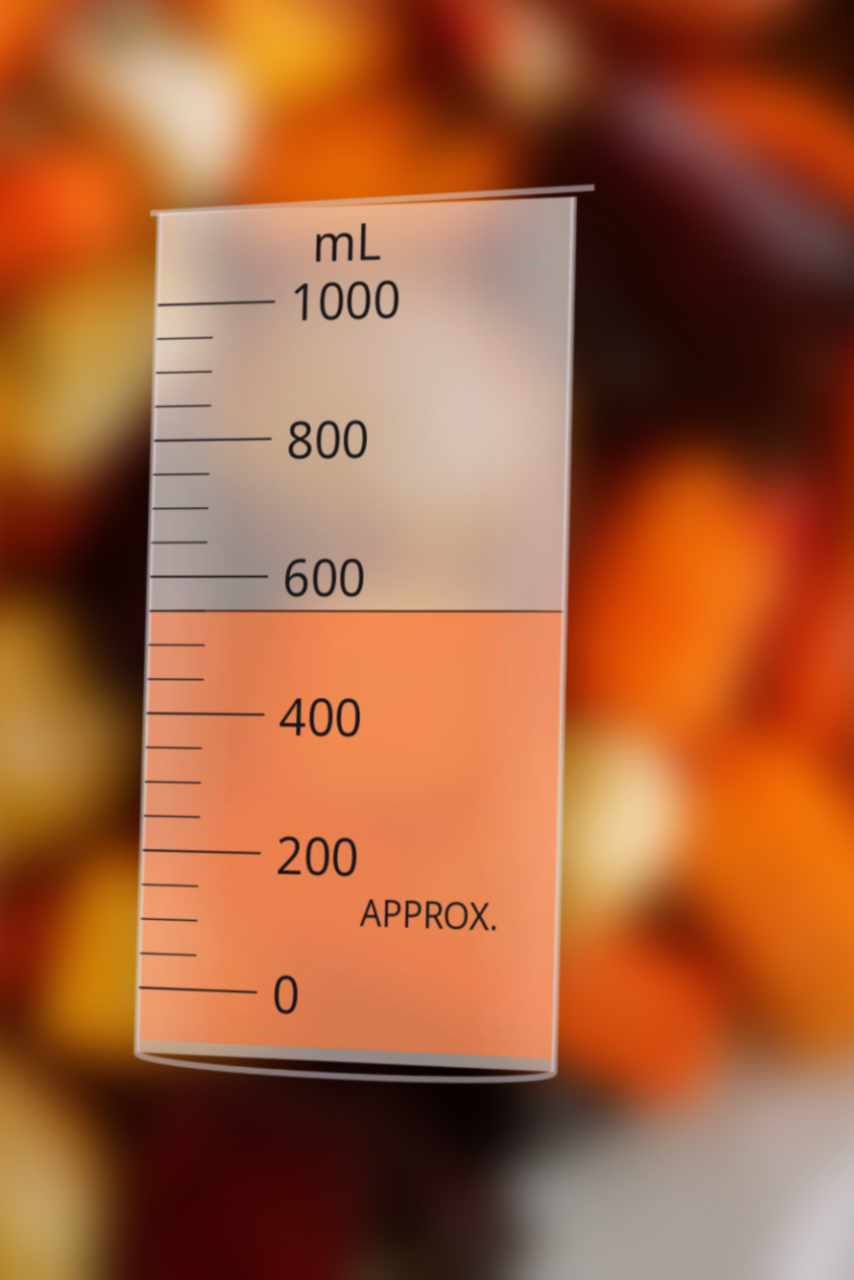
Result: 550 mL
